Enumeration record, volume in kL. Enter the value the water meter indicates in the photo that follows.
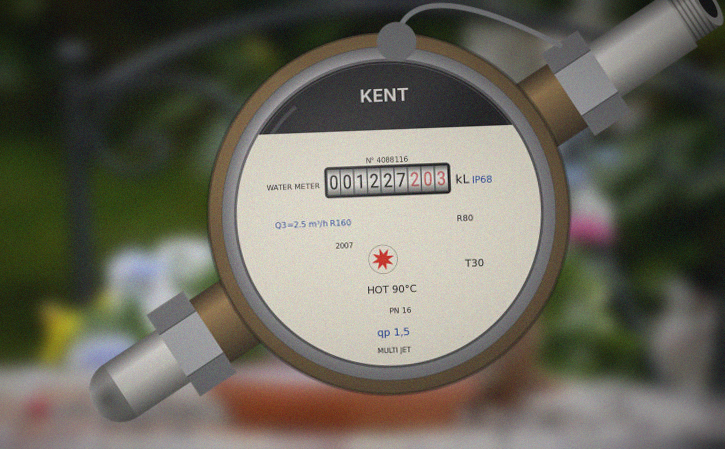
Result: 1227.203 kL
